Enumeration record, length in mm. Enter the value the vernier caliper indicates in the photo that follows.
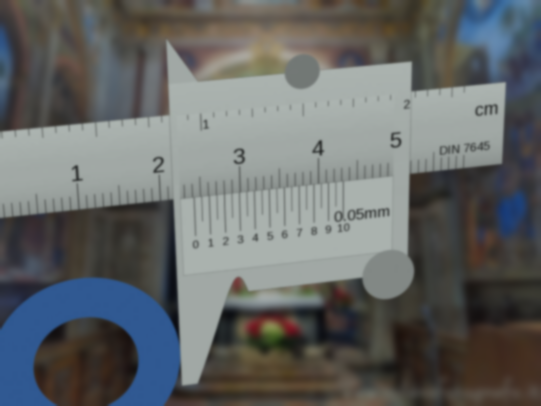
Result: 24.2 mm
